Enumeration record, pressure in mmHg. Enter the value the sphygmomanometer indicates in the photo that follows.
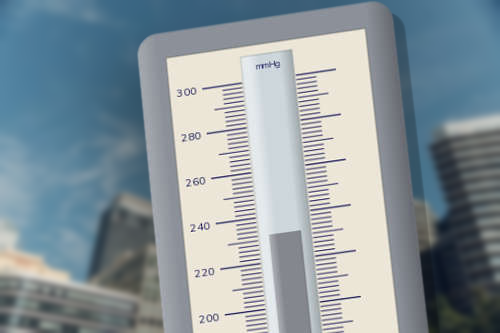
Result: 232 mmHg
